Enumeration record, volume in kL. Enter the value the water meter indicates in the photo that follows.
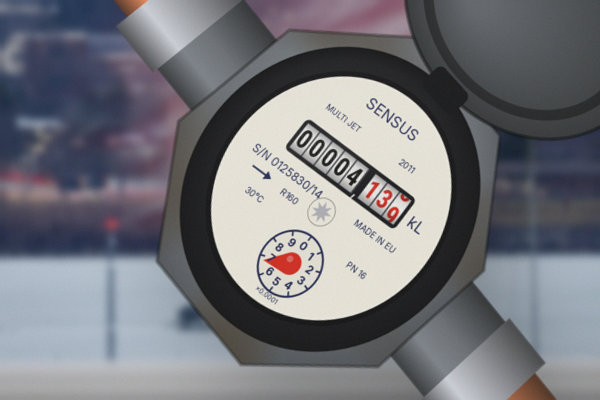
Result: 4.1386 kL
